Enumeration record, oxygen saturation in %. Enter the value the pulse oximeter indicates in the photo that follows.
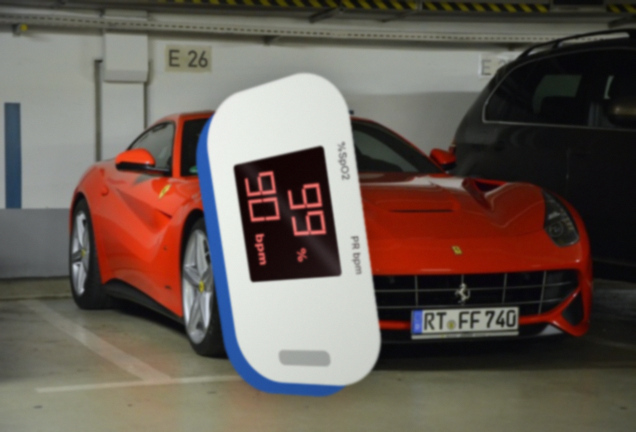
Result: 99 %
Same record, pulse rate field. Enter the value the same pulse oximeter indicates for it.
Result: 90 bpm
